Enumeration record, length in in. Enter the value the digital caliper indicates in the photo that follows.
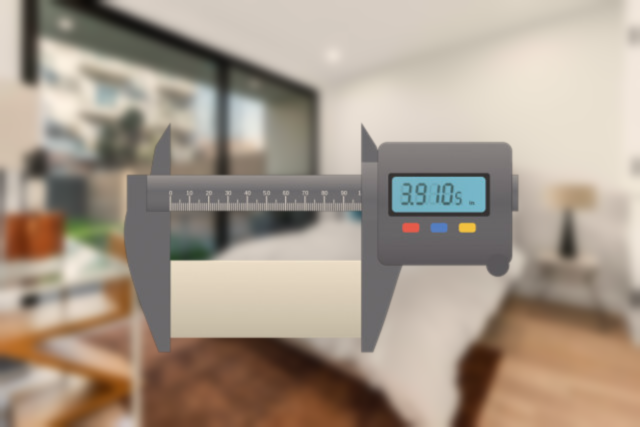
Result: 3.9105 in
